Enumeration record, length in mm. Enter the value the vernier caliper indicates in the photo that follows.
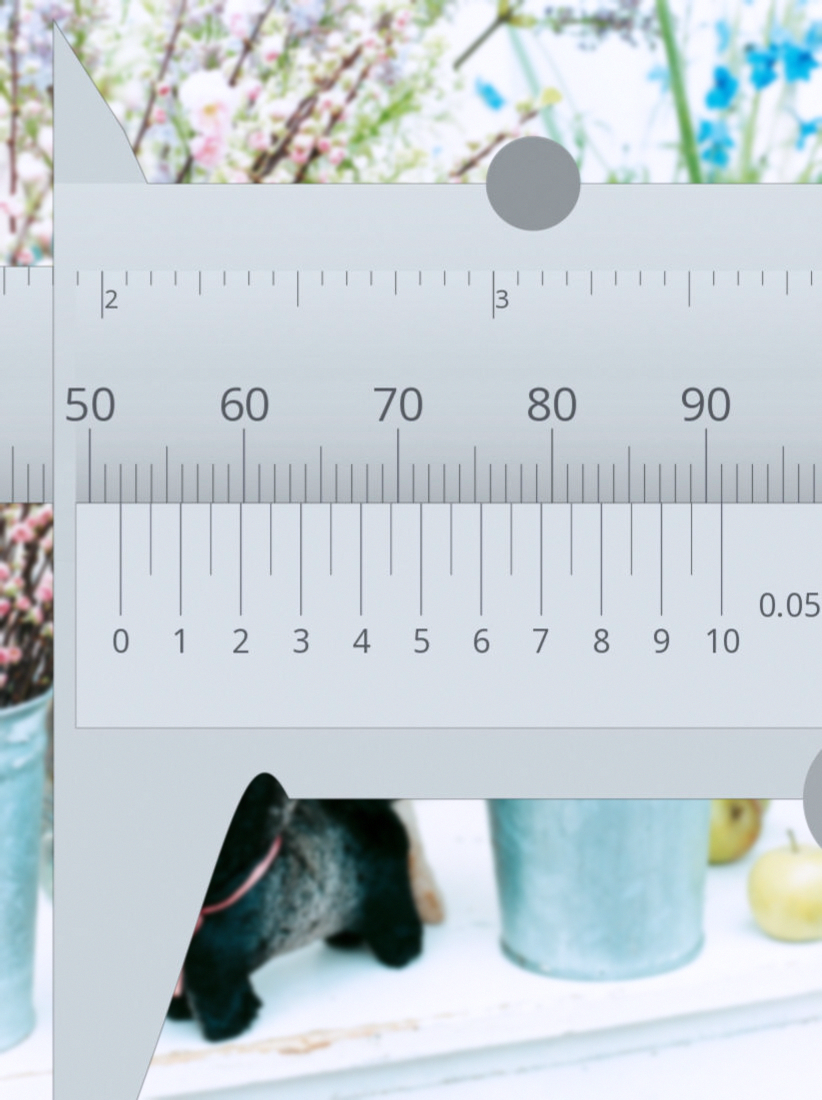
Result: 52.0 mm
